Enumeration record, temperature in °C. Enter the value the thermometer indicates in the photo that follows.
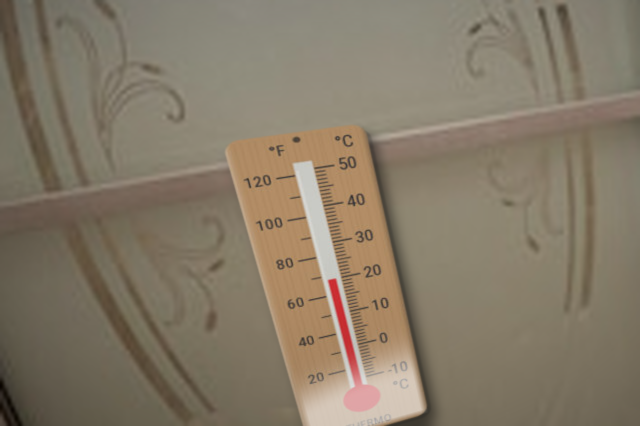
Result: 20 °C
